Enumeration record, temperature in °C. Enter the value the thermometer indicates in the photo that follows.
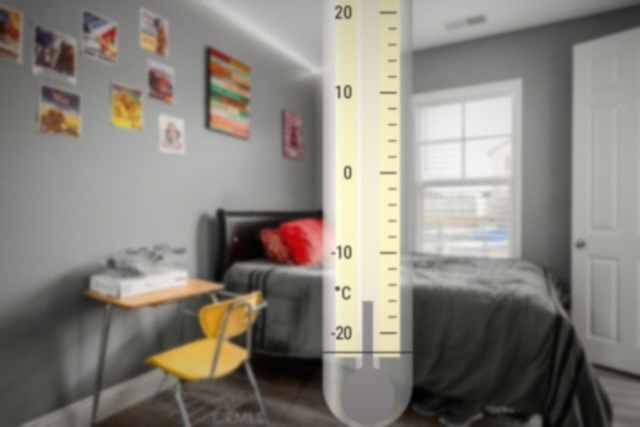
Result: -16 °C
